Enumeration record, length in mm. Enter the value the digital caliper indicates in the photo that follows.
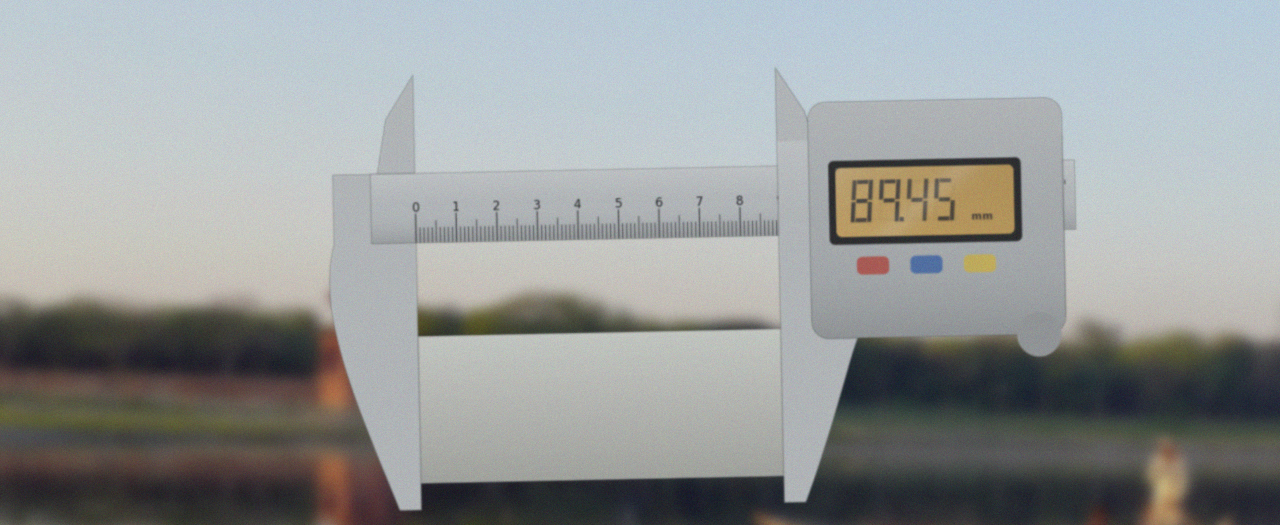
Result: 89.45 mm
